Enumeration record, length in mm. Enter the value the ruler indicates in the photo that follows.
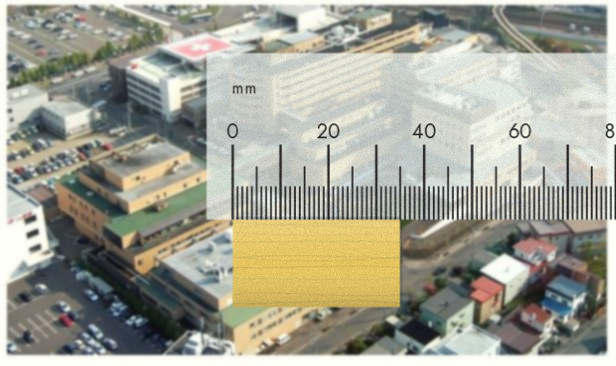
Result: 35 mm
